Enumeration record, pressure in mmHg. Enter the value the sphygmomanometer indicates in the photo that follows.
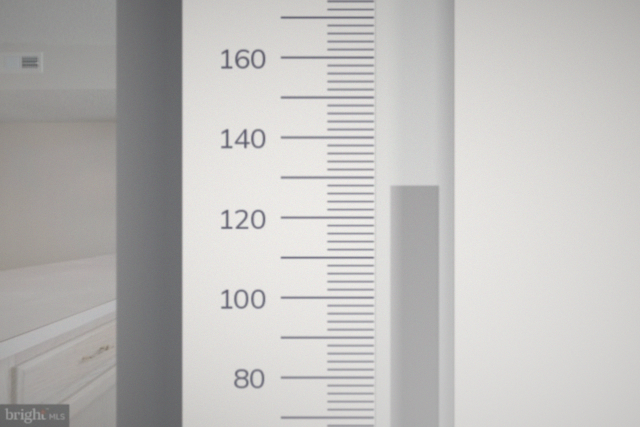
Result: 128 mmHg
